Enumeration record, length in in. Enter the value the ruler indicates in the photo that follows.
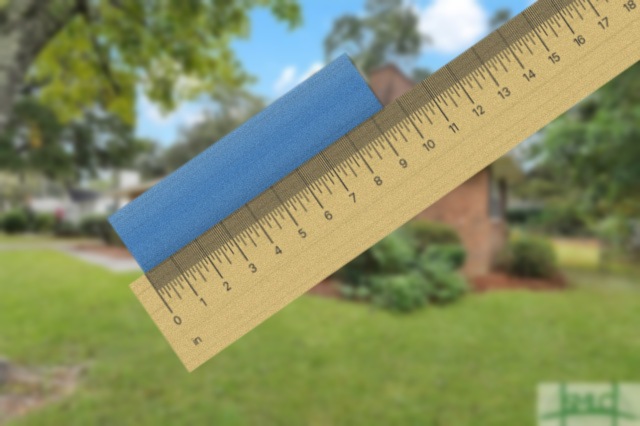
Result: 9.5 in
